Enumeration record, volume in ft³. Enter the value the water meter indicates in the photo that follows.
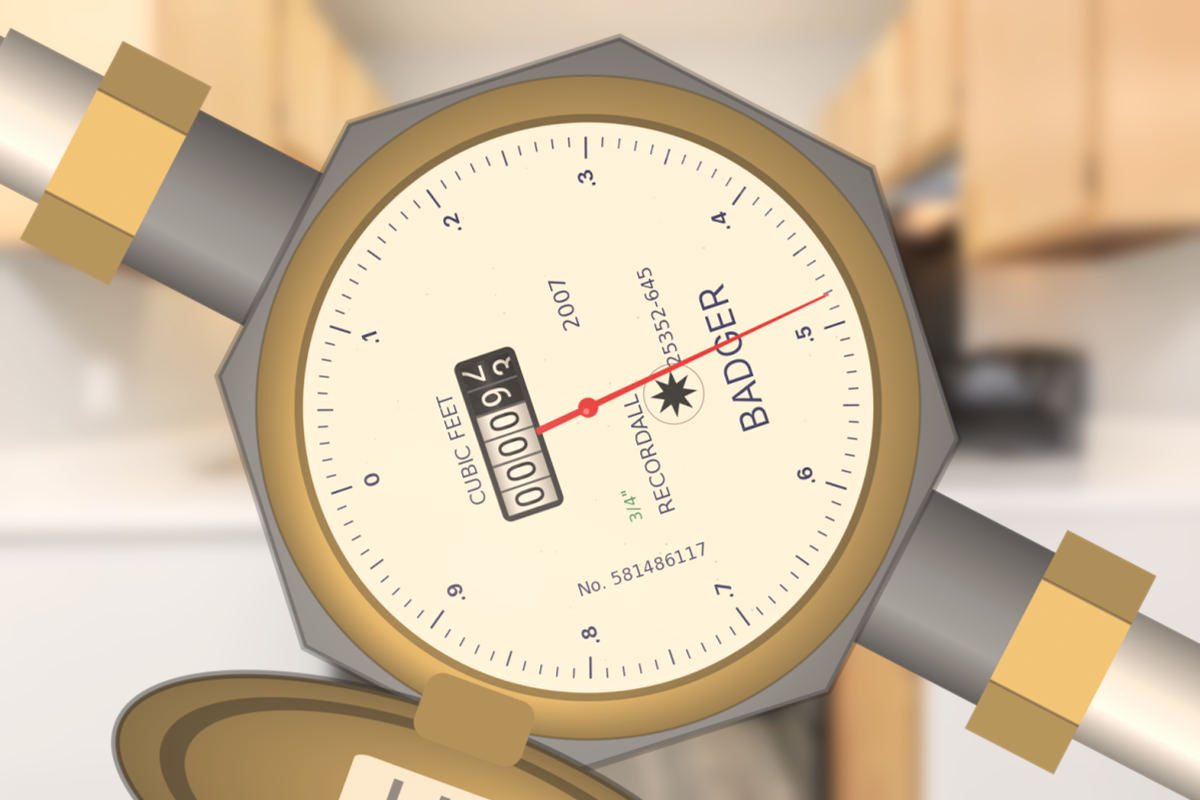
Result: 92.48 ft³
